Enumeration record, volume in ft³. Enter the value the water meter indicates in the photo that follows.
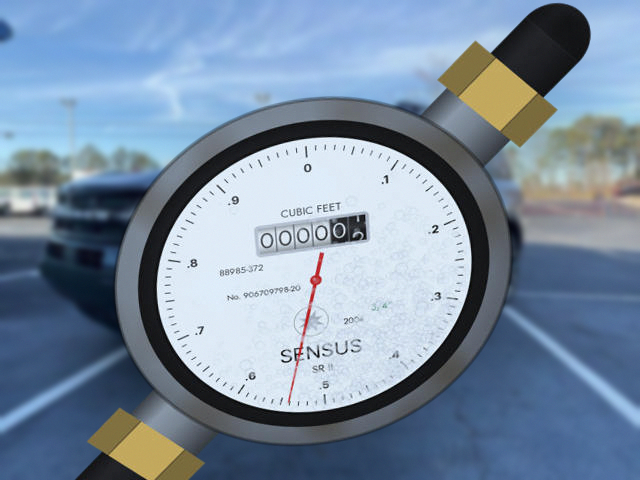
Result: 1.54 ft³
